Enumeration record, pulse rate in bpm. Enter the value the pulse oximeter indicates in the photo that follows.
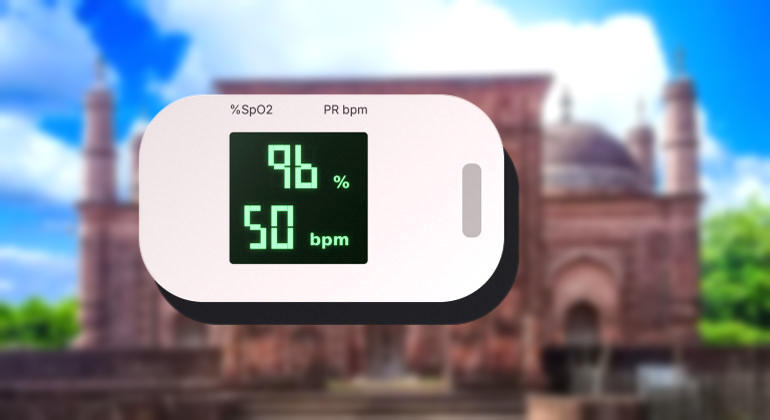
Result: 50 bpm
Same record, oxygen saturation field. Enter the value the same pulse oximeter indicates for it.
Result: 96 %
